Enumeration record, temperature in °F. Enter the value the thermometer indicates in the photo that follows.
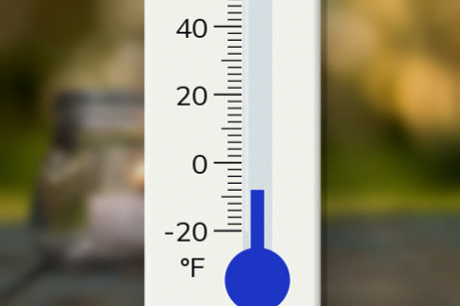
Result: -8 °F
